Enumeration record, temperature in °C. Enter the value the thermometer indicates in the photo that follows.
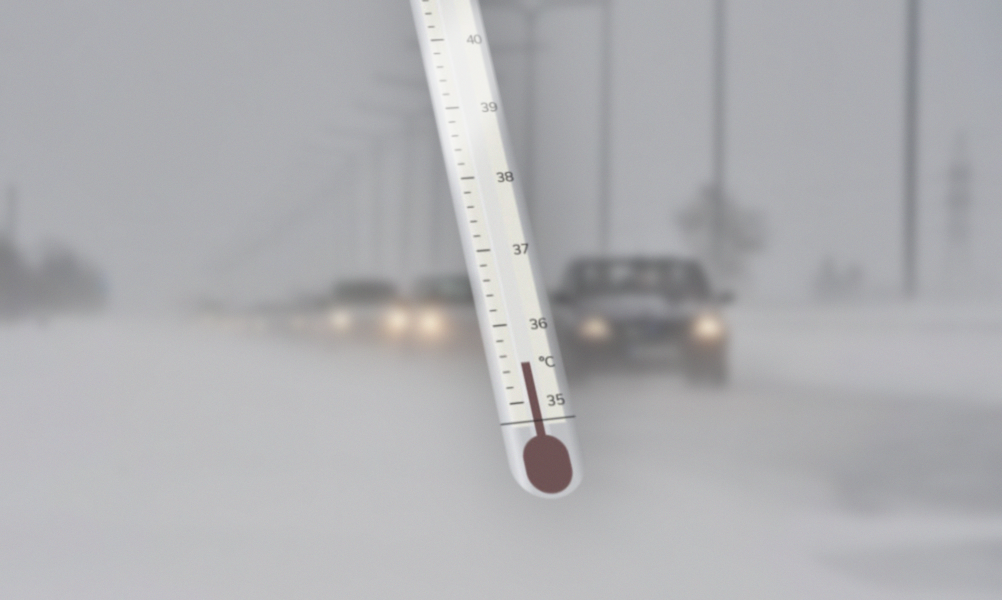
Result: 35.5 °C
